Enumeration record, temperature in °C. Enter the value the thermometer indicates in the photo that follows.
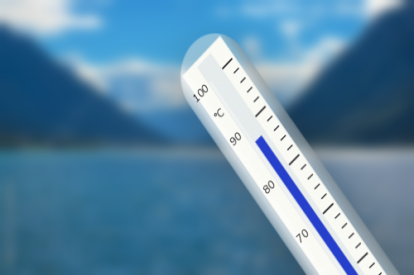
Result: 87 °C
